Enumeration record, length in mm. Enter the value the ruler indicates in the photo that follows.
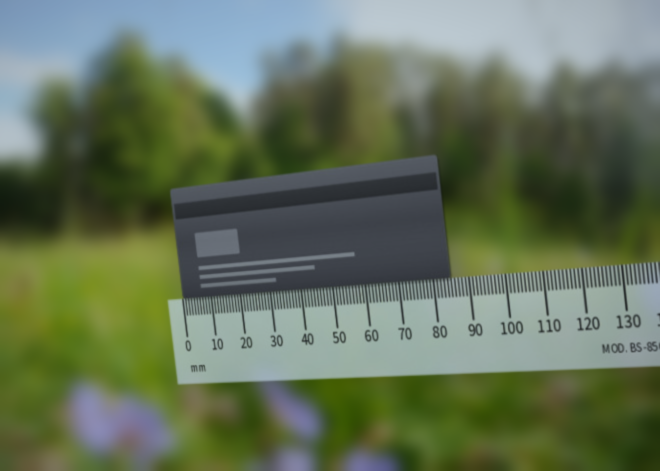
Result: 85 mm
